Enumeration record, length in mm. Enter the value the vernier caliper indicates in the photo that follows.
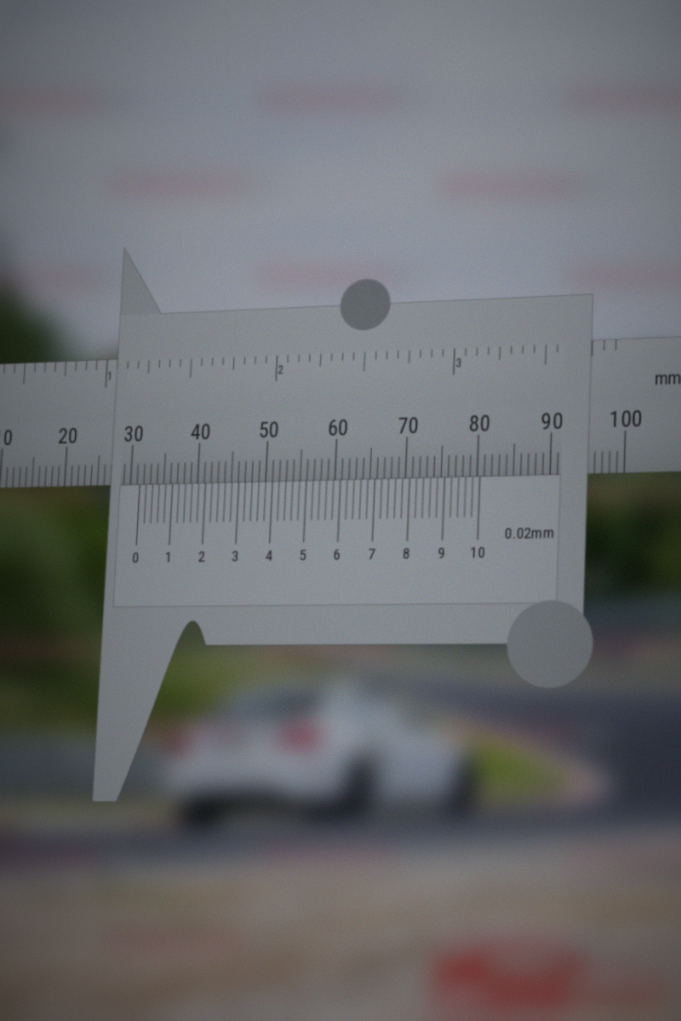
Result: 31.4 mm
